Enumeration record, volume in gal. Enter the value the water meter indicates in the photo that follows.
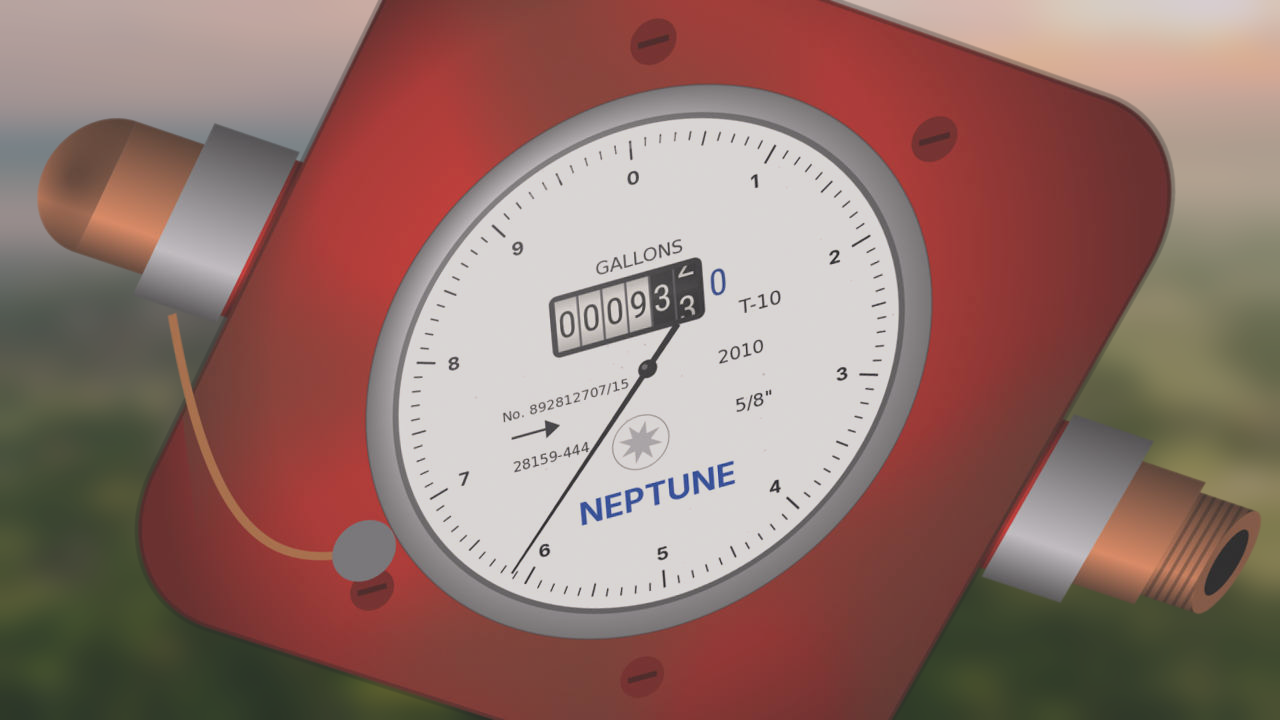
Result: 9326.1 gal
